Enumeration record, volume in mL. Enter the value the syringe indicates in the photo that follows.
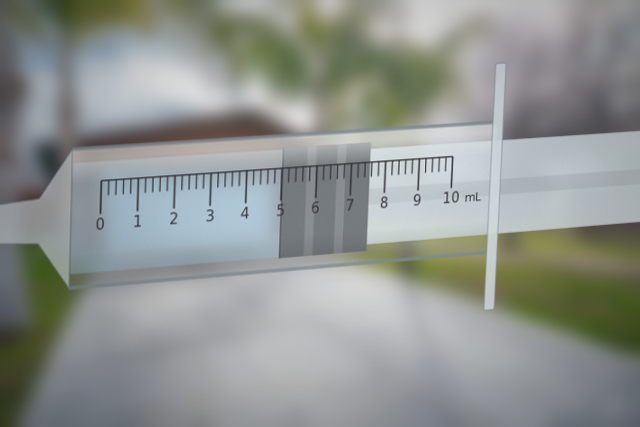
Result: 5 mL
